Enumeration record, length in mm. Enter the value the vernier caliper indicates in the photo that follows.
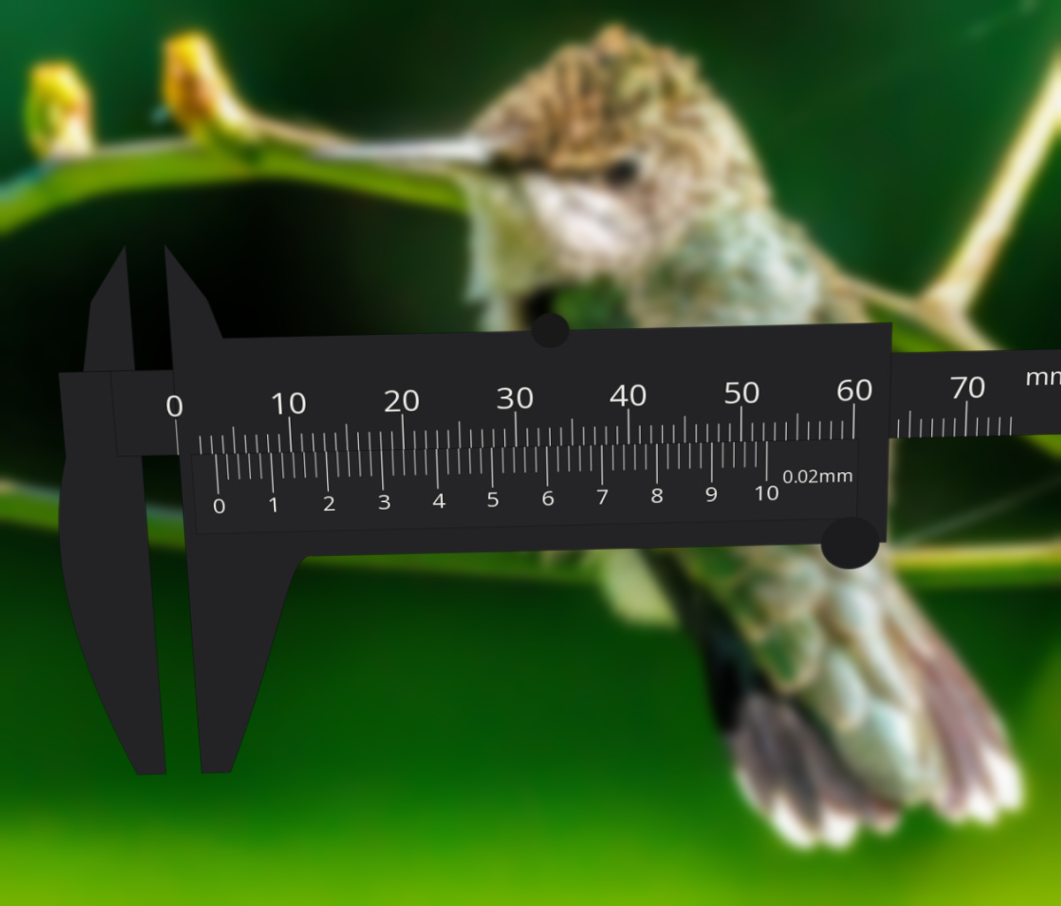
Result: 3.3 mm
